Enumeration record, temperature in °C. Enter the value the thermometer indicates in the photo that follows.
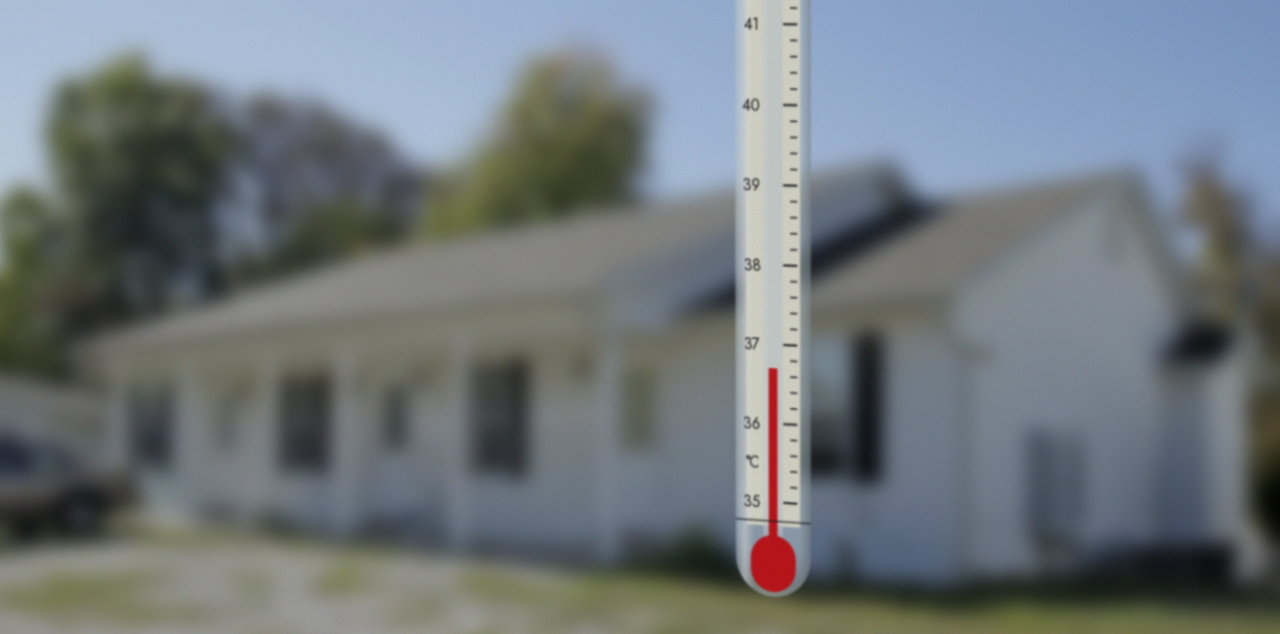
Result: 36.7 °C
